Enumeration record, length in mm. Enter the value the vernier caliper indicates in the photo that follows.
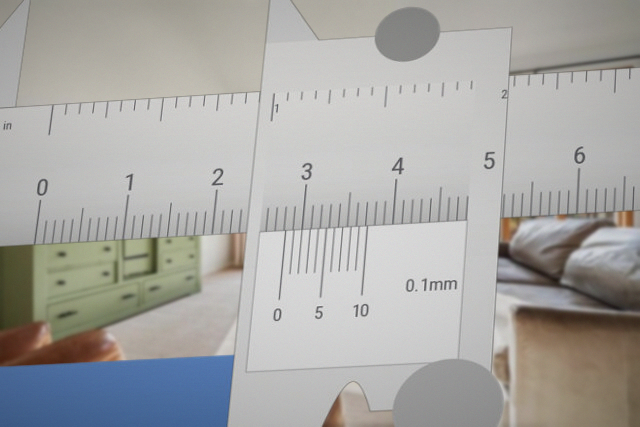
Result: 28.2 mm
